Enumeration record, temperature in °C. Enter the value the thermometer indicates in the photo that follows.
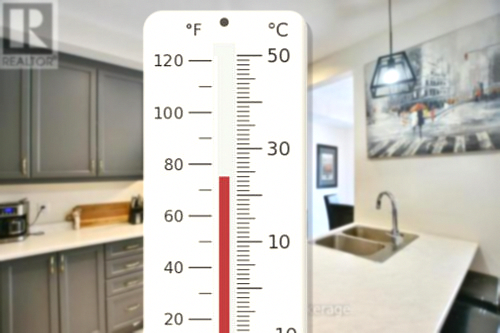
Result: 24 °C
